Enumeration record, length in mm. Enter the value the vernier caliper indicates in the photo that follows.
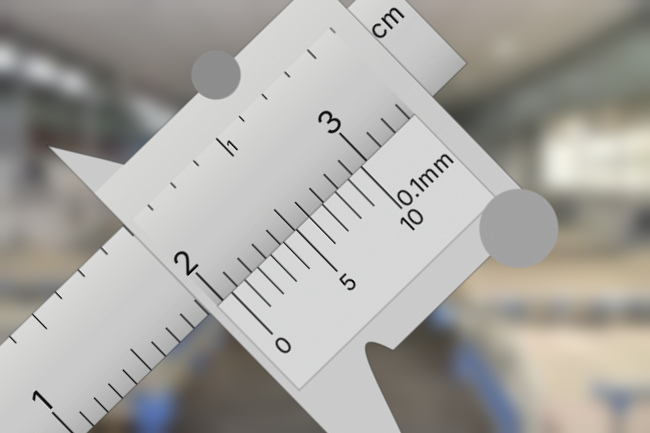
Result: 20.6 mm
